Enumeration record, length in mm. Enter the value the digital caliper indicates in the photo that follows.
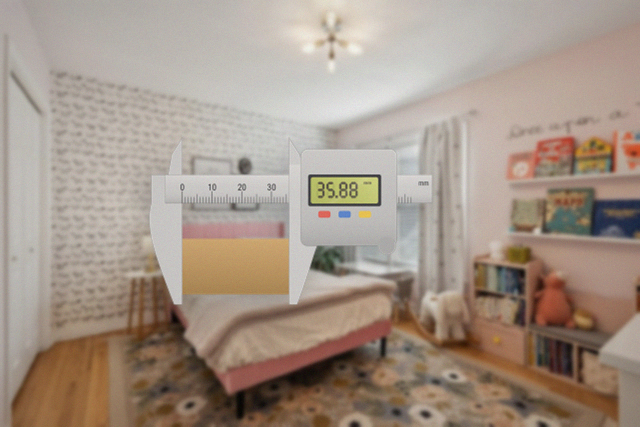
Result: 35.88 mm
